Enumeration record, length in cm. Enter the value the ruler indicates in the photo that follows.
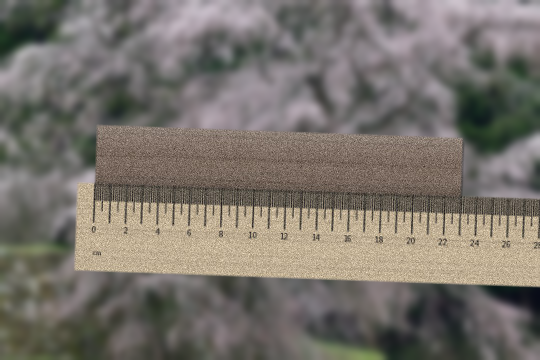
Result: 23 cm
